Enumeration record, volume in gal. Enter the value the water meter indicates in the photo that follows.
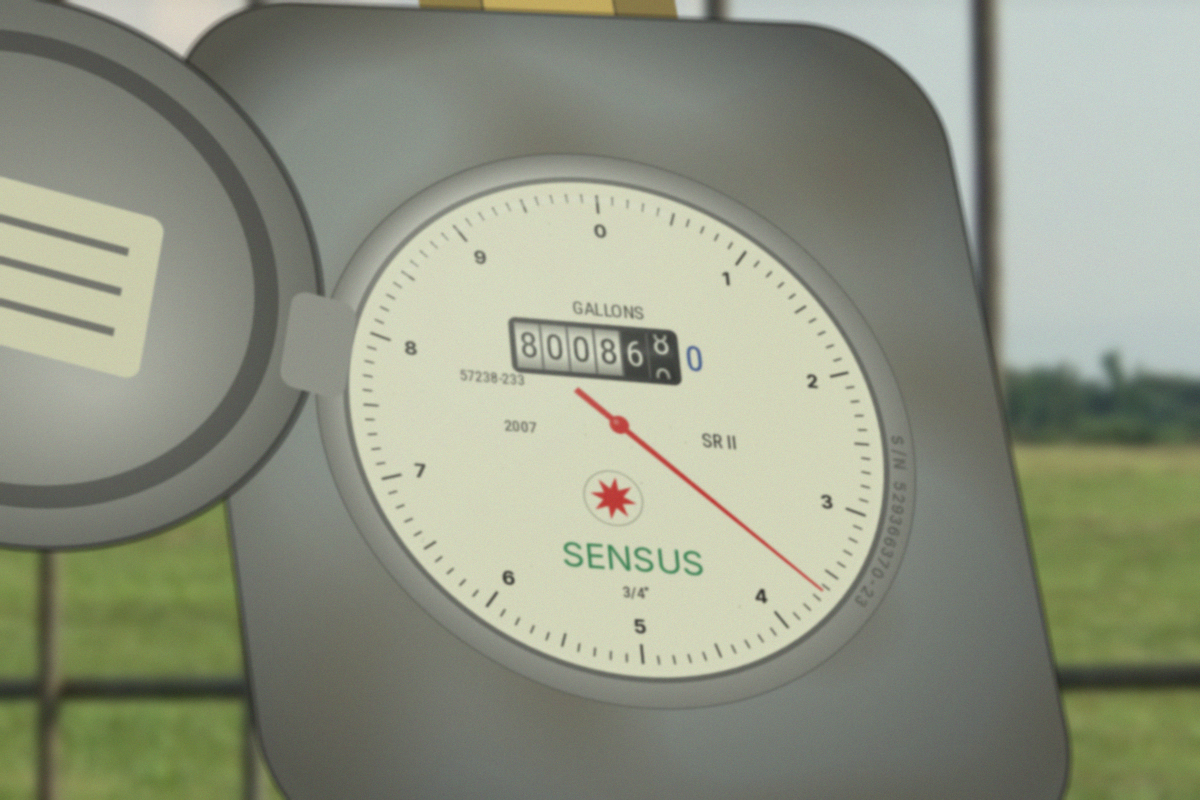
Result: 8008683.6 gal
